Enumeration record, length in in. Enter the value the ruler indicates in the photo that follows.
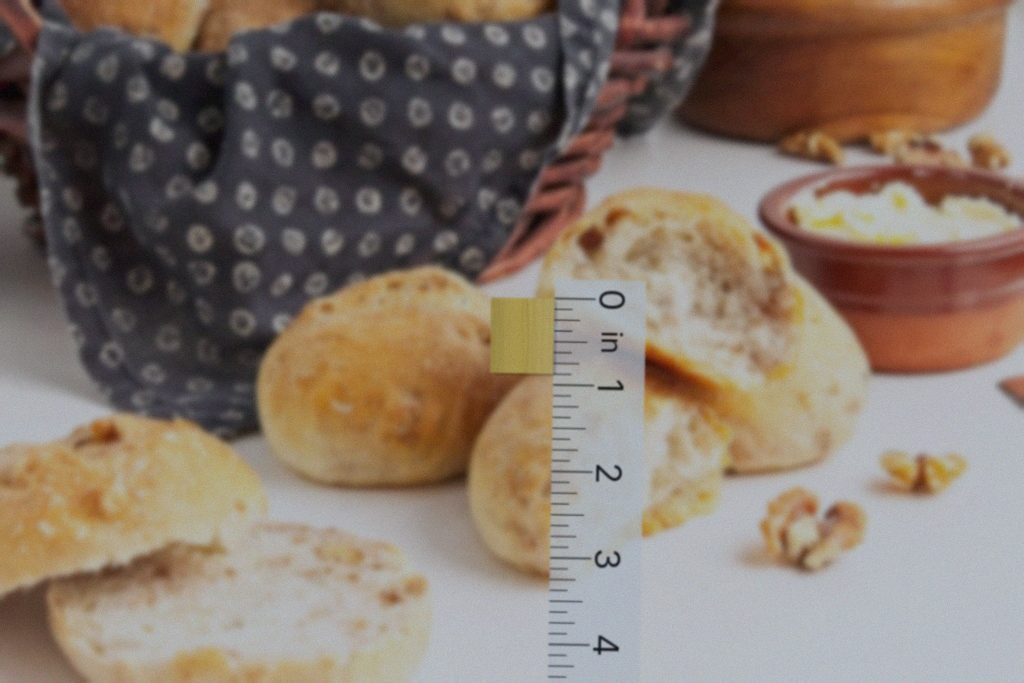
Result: 0.875 in
